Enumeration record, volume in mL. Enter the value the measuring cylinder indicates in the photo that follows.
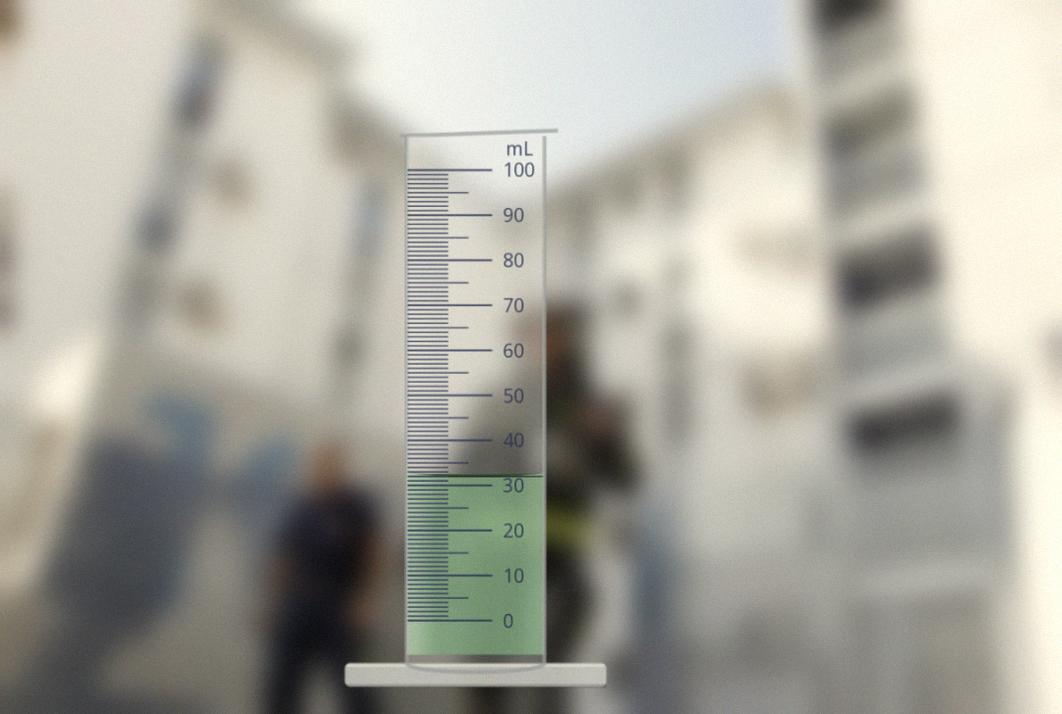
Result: 32 mL
